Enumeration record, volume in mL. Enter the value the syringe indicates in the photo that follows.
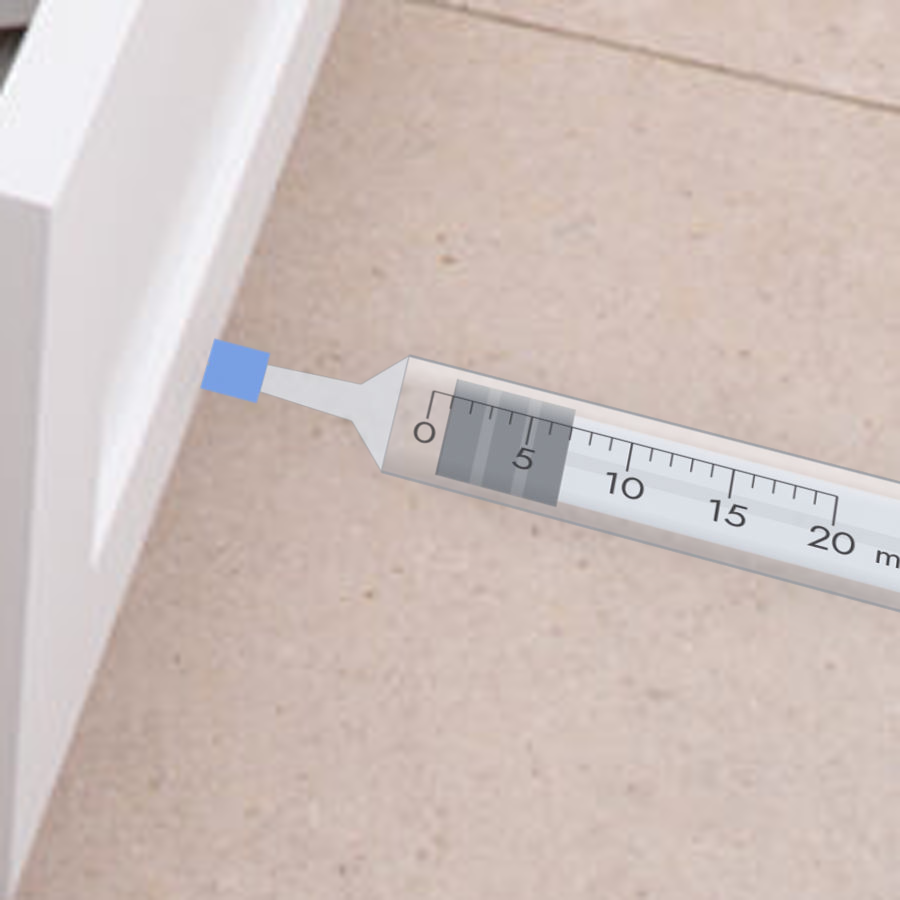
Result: 1 mL
